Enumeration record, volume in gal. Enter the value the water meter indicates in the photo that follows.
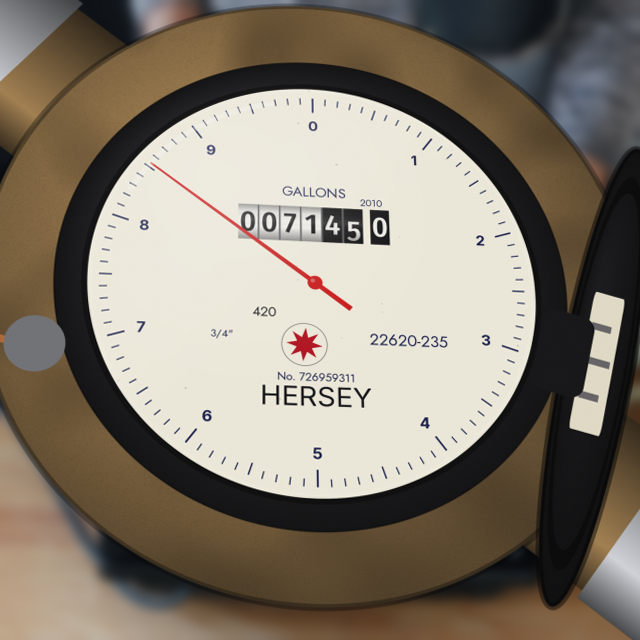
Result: 71448.5 gal
